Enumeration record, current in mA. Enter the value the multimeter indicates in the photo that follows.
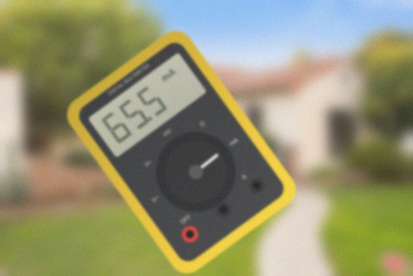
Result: 65.5 mA
